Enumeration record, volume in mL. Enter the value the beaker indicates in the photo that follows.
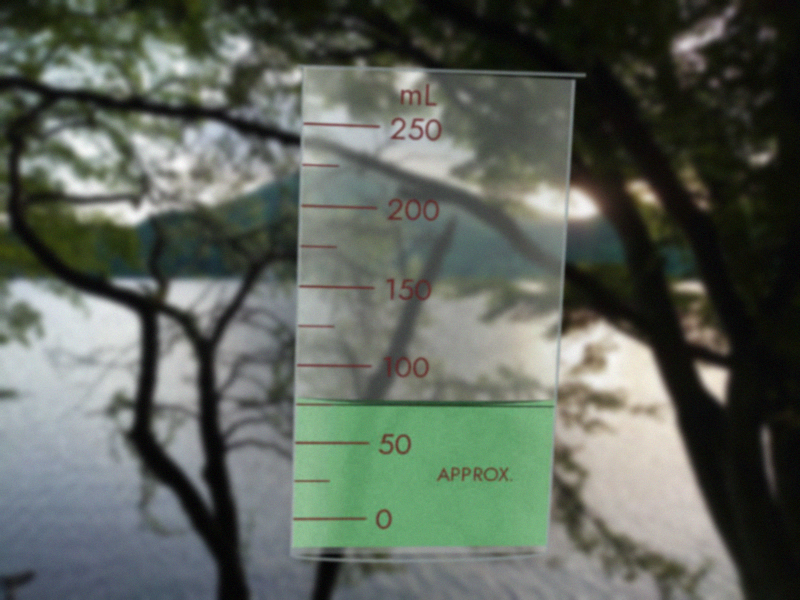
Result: 75 mL
